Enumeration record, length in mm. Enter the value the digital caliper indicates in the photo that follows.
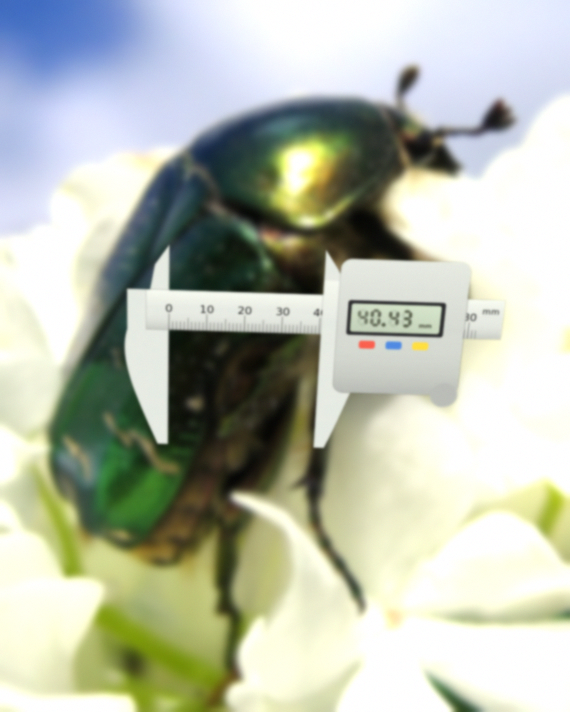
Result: 40.43 mm
